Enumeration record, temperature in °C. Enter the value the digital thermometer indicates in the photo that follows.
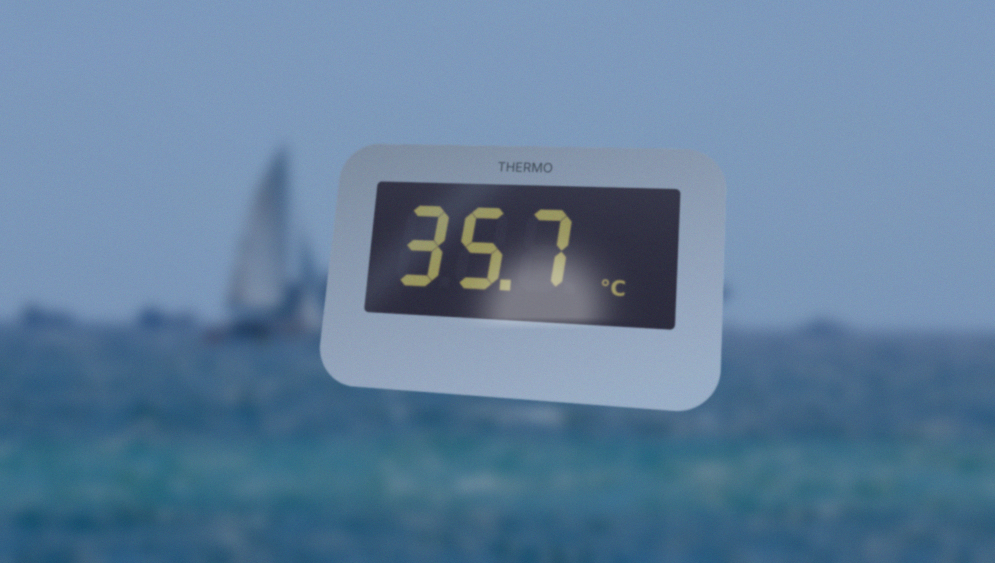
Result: 35.7 °C
